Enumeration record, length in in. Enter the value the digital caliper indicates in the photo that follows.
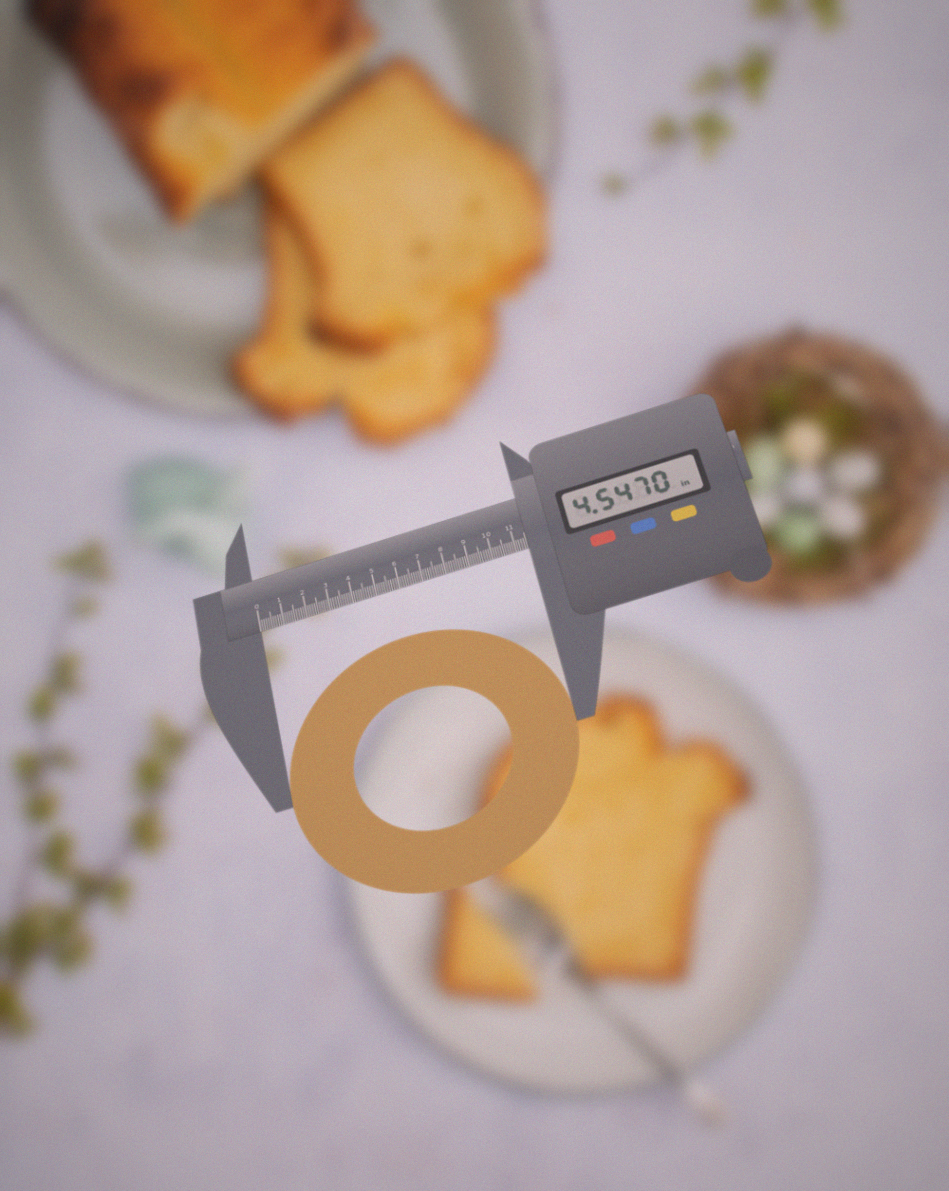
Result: 4.5470 in
